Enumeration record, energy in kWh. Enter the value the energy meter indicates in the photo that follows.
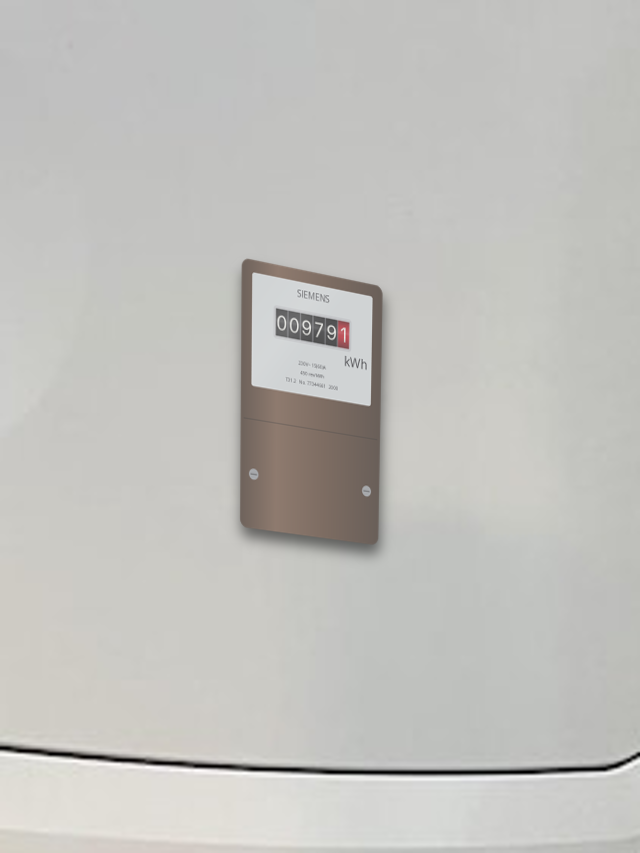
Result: 979.1 kWh
